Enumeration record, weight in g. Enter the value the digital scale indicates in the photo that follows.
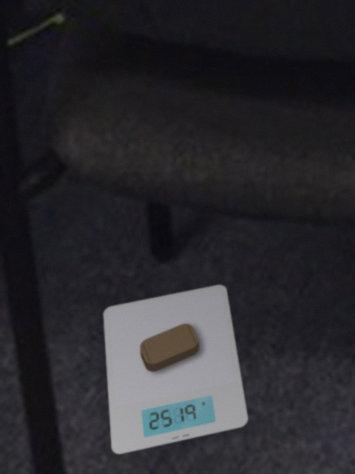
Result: 2519 g
